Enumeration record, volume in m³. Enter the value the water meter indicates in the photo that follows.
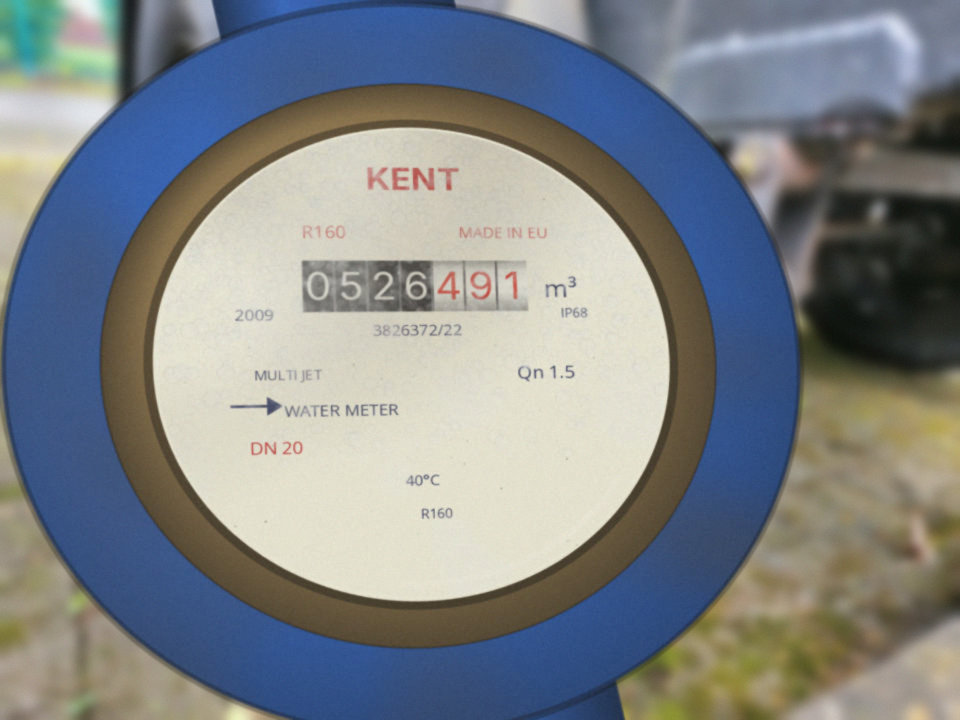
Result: 526.491 m³
